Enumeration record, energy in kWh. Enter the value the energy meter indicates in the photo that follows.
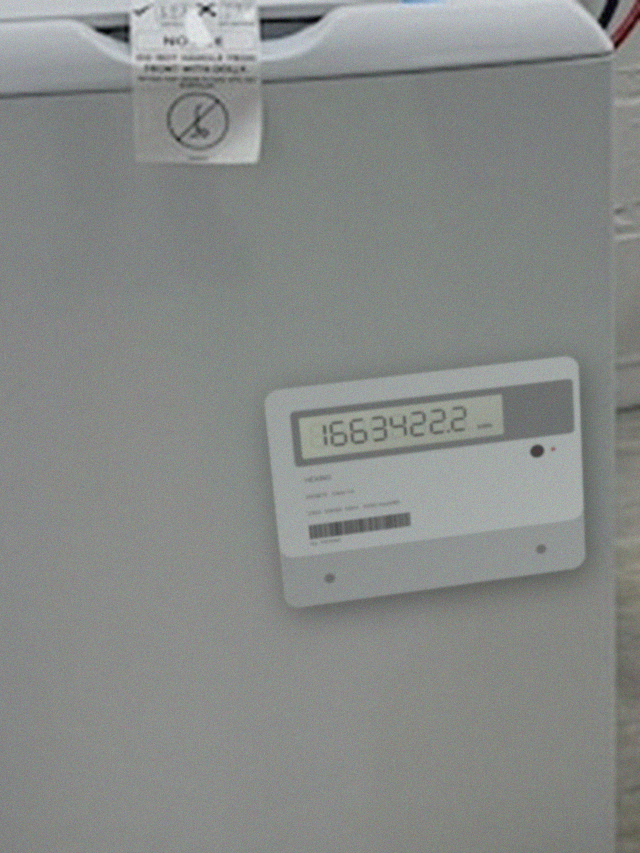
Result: 1663422.2 kWh
